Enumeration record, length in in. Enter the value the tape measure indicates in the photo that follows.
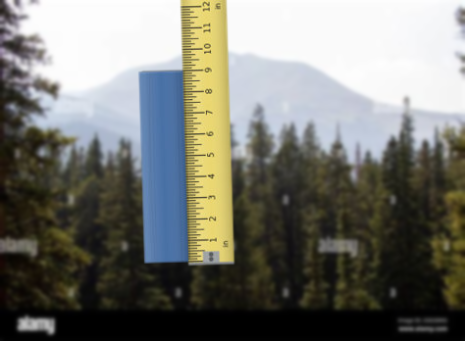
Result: 9 in
